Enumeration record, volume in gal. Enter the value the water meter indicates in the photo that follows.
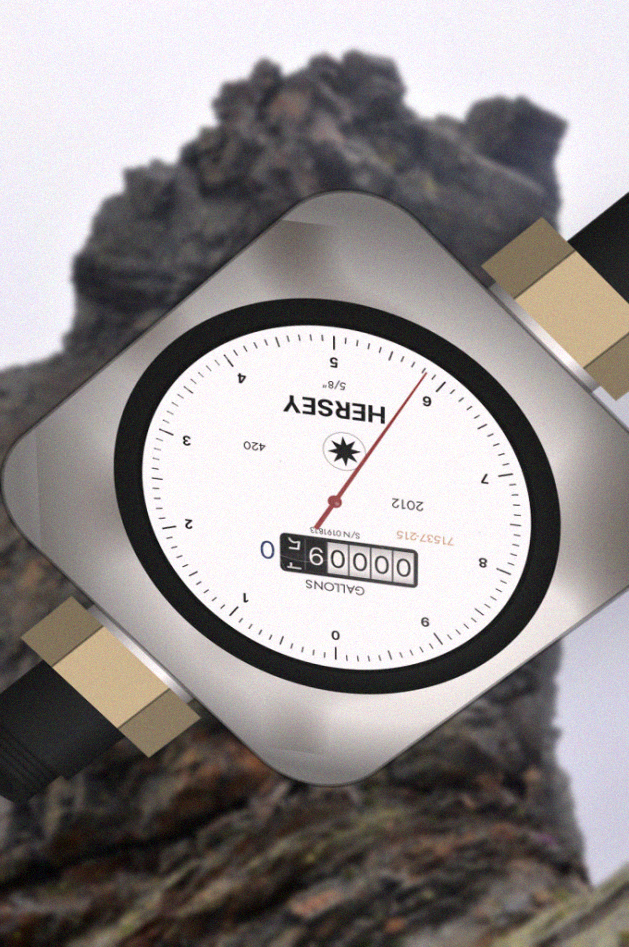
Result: 945.8 gal
